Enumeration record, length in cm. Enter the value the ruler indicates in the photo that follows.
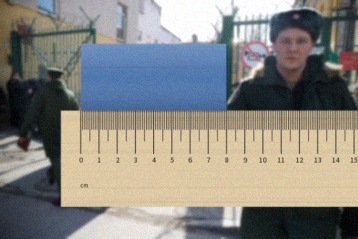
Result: 8 cm
